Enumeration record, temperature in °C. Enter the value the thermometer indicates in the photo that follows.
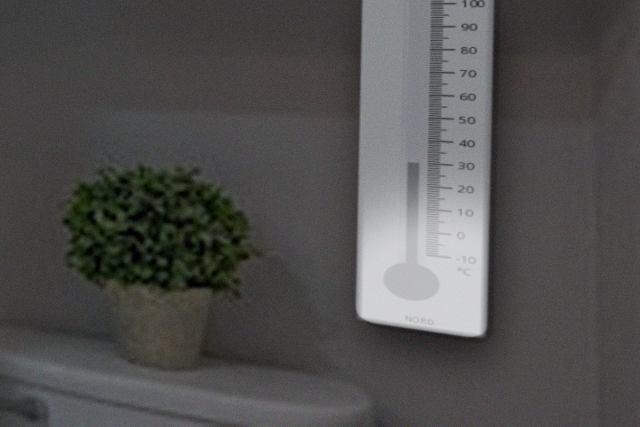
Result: 30 °C
